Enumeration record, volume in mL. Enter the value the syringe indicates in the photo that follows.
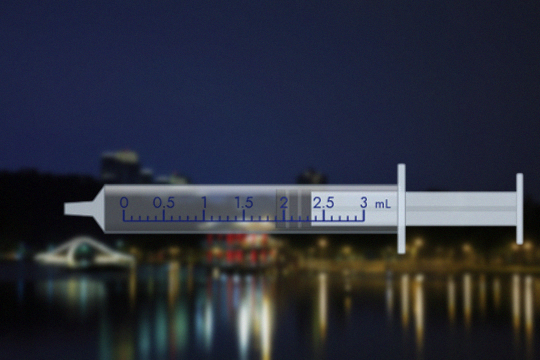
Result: 1.9 mL
